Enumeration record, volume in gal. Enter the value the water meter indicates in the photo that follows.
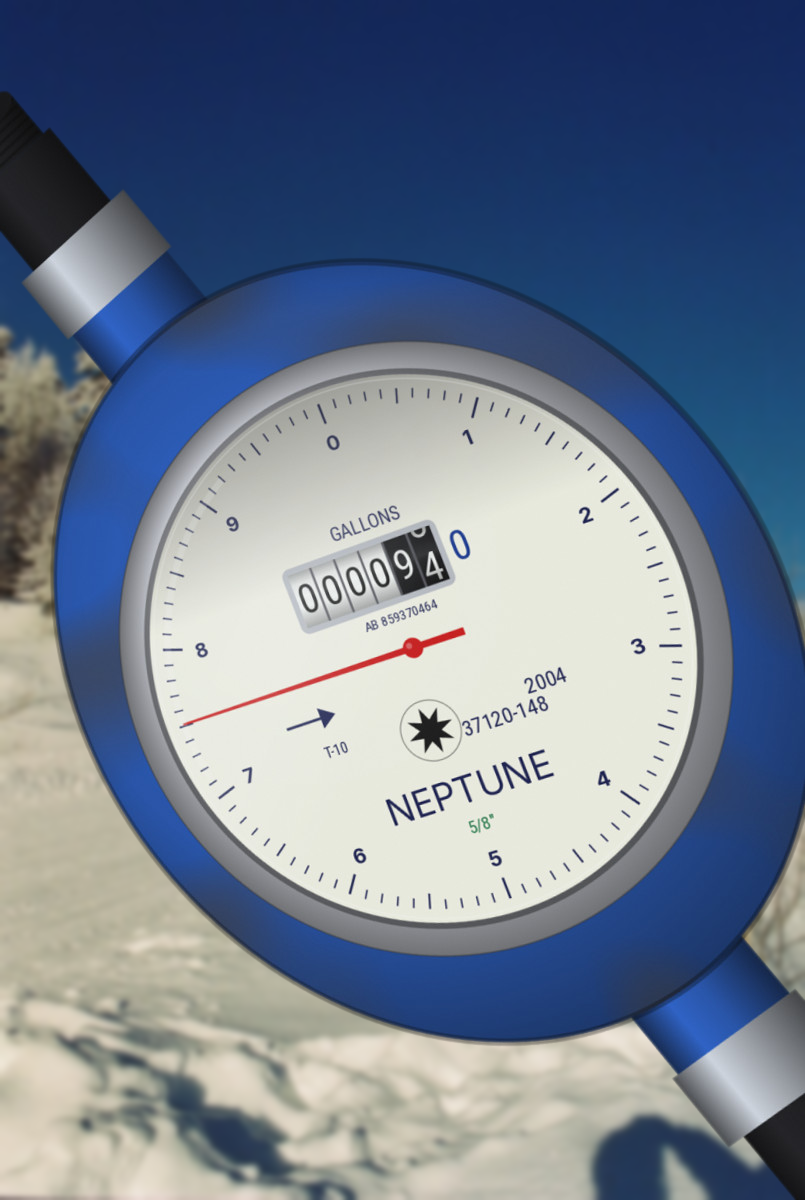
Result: 937.5 gal
